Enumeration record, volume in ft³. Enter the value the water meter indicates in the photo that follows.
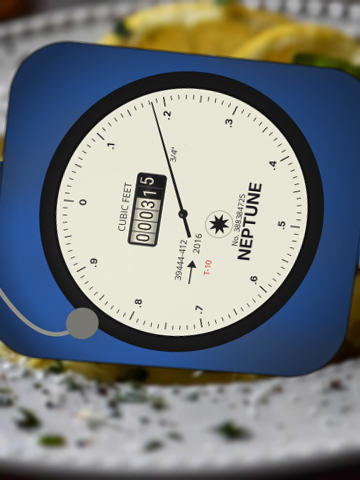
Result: 315.18 ft³
